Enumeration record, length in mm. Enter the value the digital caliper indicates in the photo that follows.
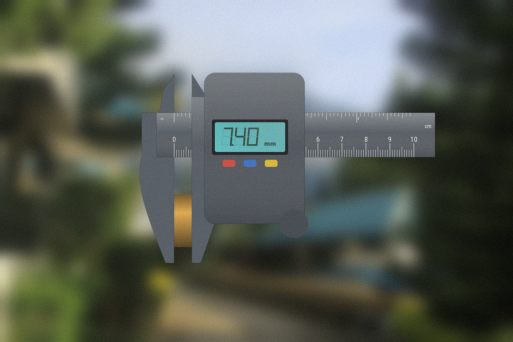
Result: 7.40 mm
